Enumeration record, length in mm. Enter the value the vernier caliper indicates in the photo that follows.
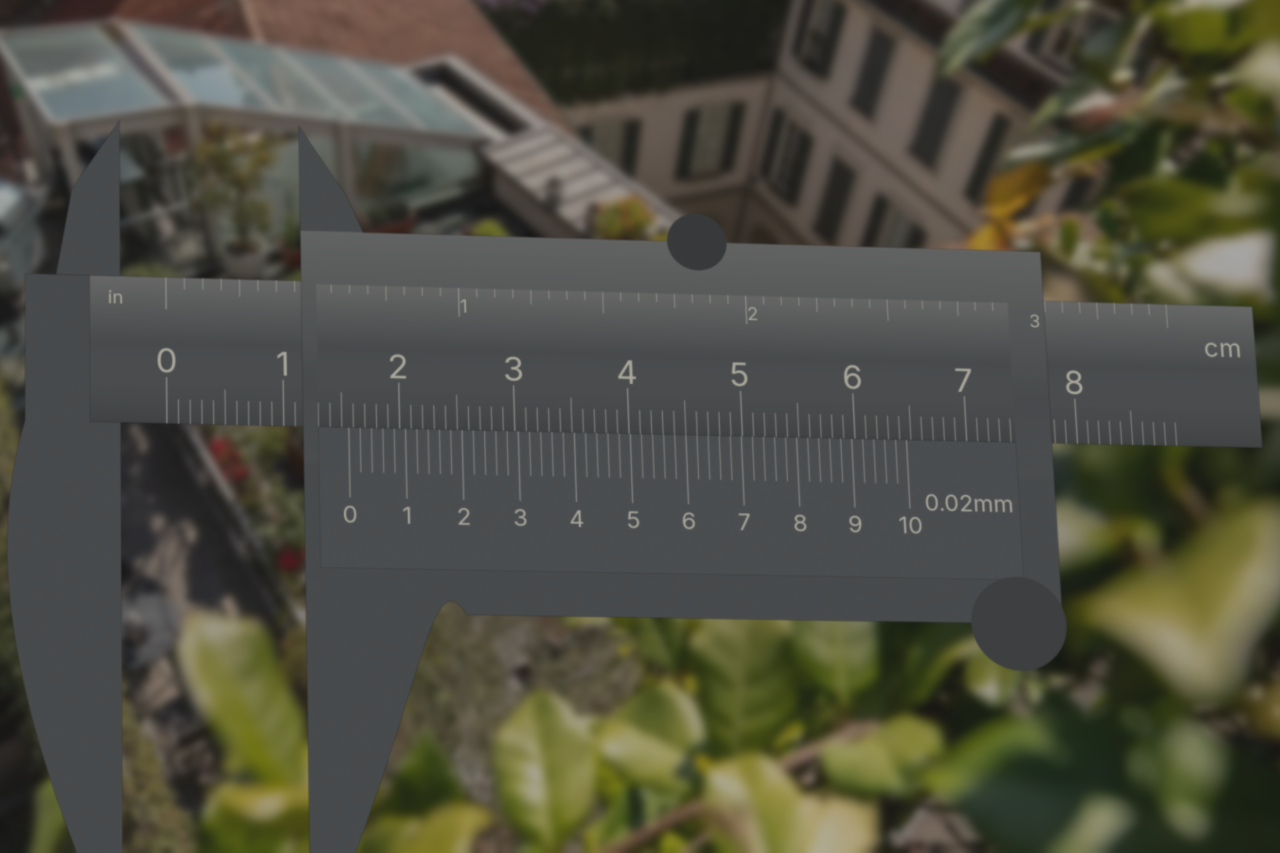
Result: 15.6 mm
